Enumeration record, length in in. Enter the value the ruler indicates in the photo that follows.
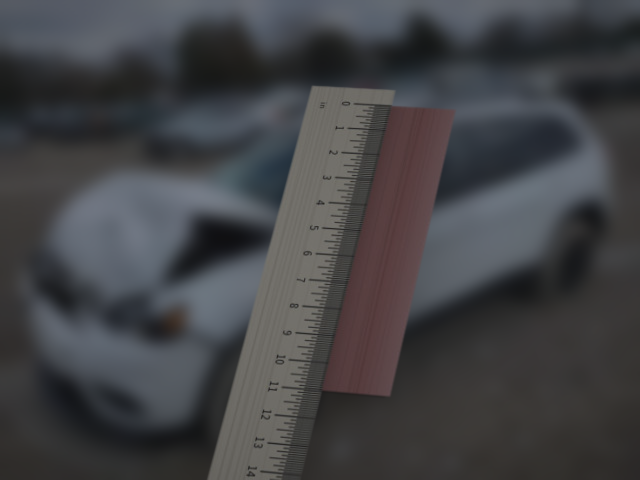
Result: 11 in
